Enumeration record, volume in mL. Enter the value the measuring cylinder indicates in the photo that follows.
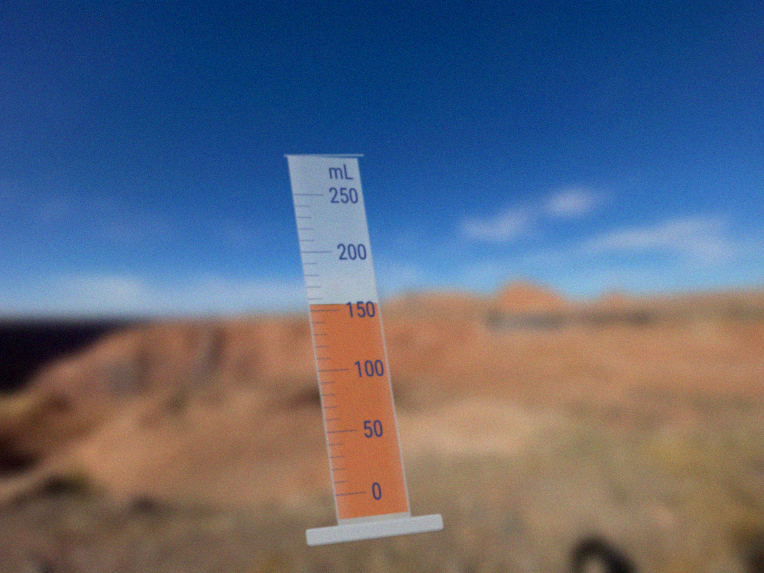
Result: 155 mL
